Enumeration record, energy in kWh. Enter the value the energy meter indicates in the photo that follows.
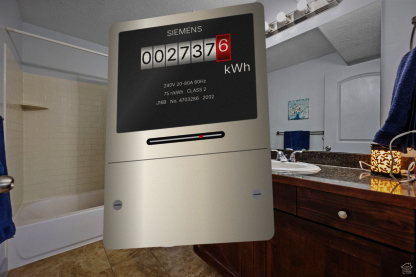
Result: 2737.6 kWh
